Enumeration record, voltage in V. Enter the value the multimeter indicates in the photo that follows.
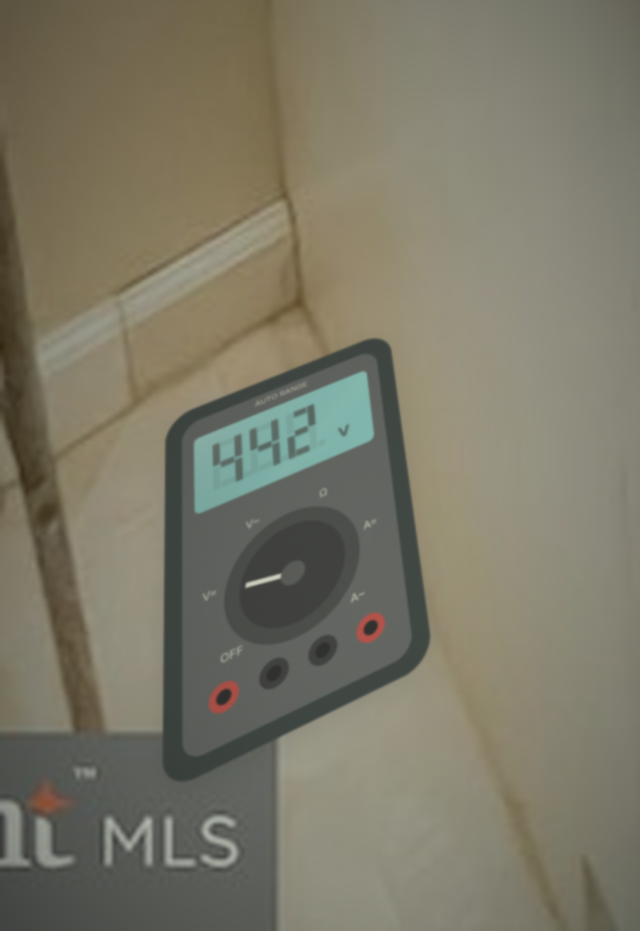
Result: 442 V
